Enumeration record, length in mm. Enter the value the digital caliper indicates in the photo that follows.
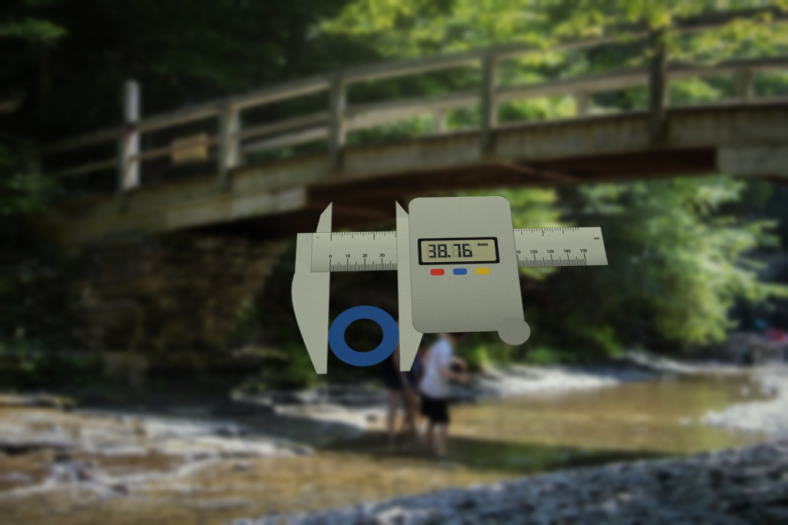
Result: 38.76 mm
